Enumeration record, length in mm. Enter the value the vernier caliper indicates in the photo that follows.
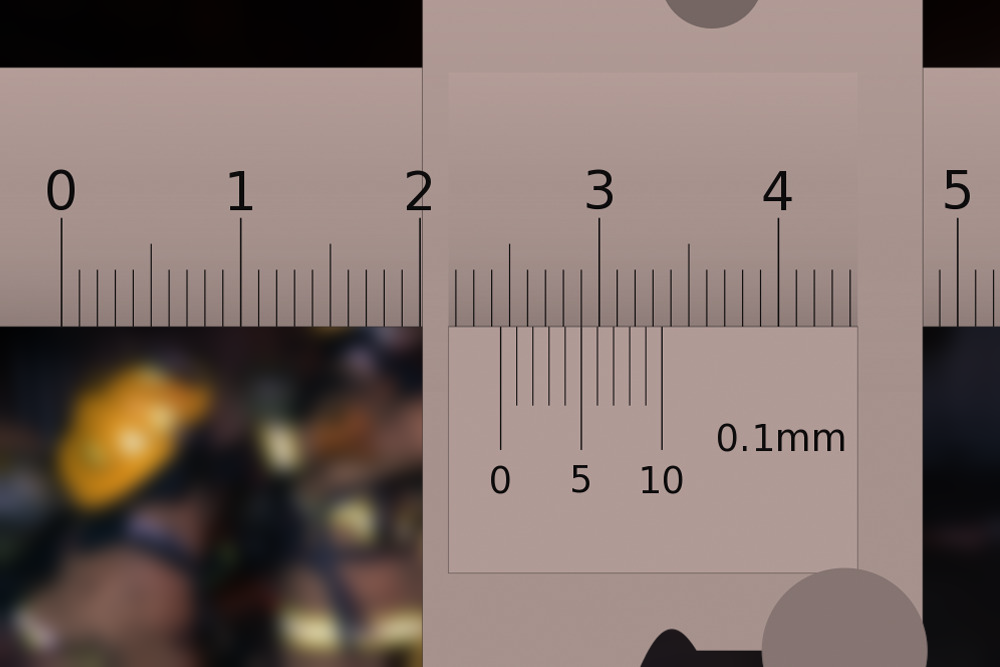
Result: 24.5 mm
